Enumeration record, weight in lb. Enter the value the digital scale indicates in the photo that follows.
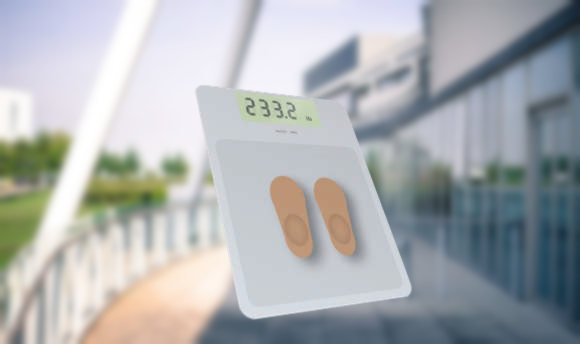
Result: 233.2 lb
